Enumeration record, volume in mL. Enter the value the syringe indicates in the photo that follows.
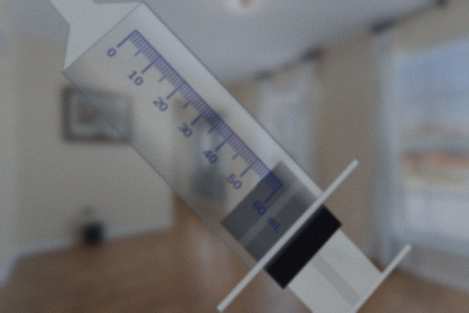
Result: 55 mL
